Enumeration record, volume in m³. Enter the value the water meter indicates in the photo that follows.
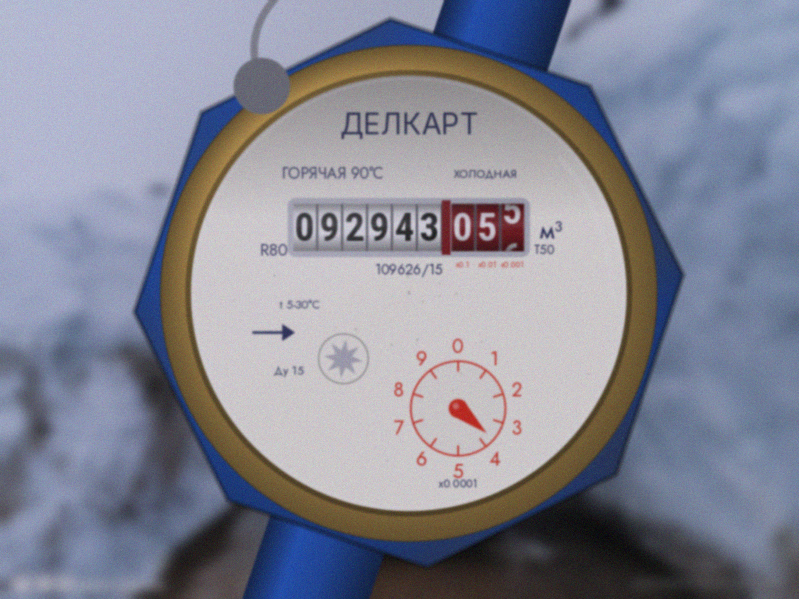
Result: 92943.0553 m³
